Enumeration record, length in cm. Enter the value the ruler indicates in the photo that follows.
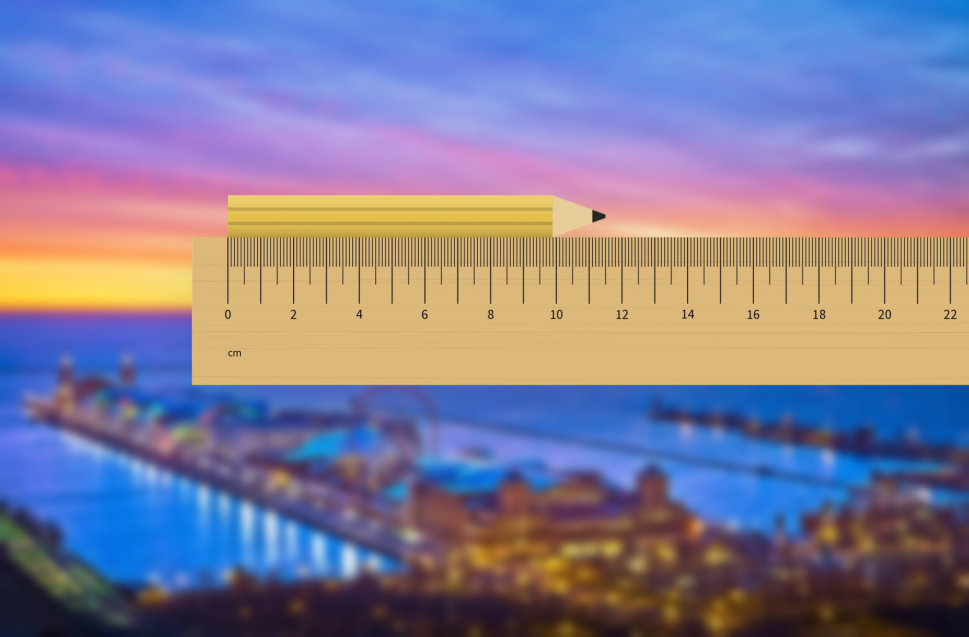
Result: 11.5 cm
